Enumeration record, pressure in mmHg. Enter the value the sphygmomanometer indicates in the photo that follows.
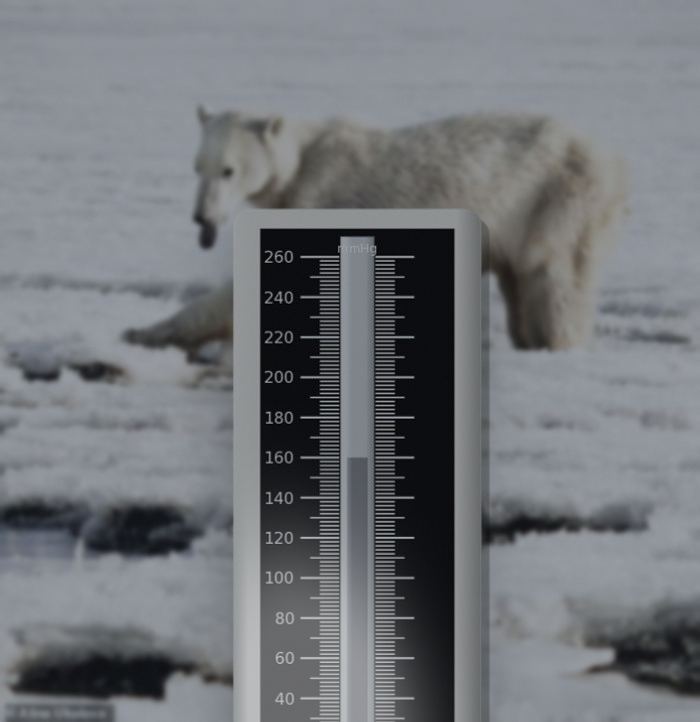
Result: 160 mmHg
